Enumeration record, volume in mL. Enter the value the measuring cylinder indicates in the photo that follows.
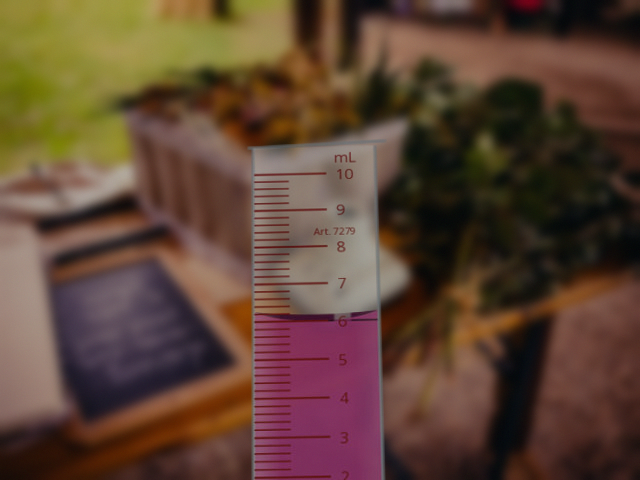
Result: 6 mL
